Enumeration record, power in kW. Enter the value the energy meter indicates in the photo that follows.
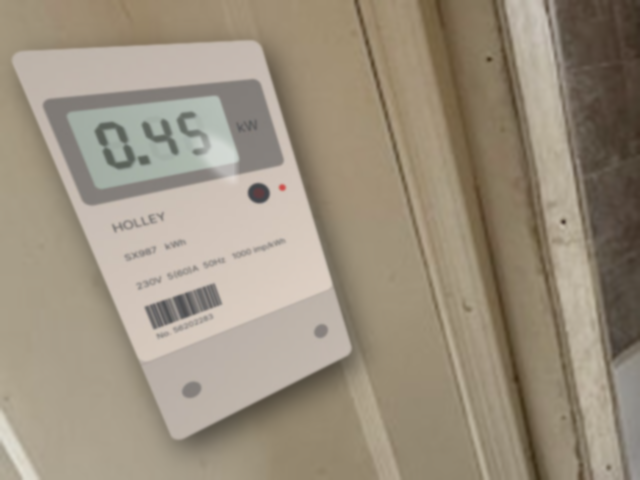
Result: 0.45 kW
